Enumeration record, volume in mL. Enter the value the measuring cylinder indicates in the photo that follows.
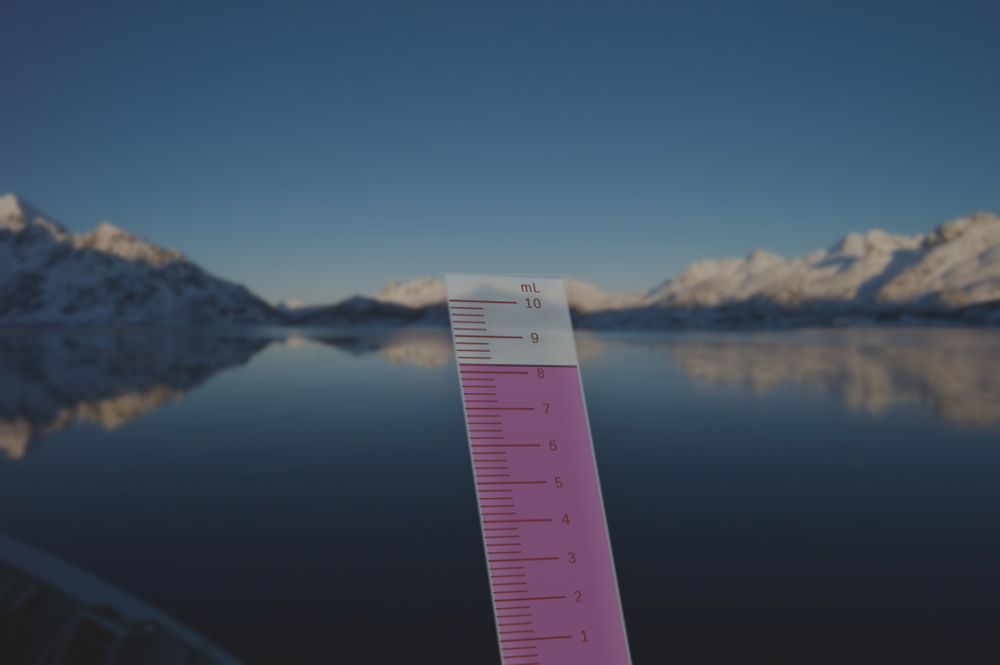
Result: 8.2 mL
